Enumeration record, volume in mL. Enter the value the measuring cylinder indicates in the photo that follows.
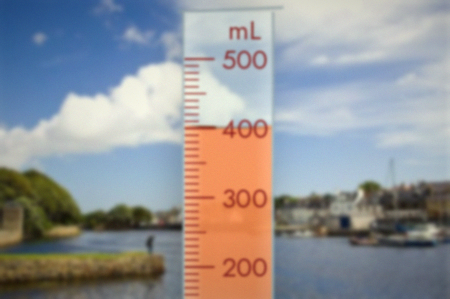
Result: 400 mL
